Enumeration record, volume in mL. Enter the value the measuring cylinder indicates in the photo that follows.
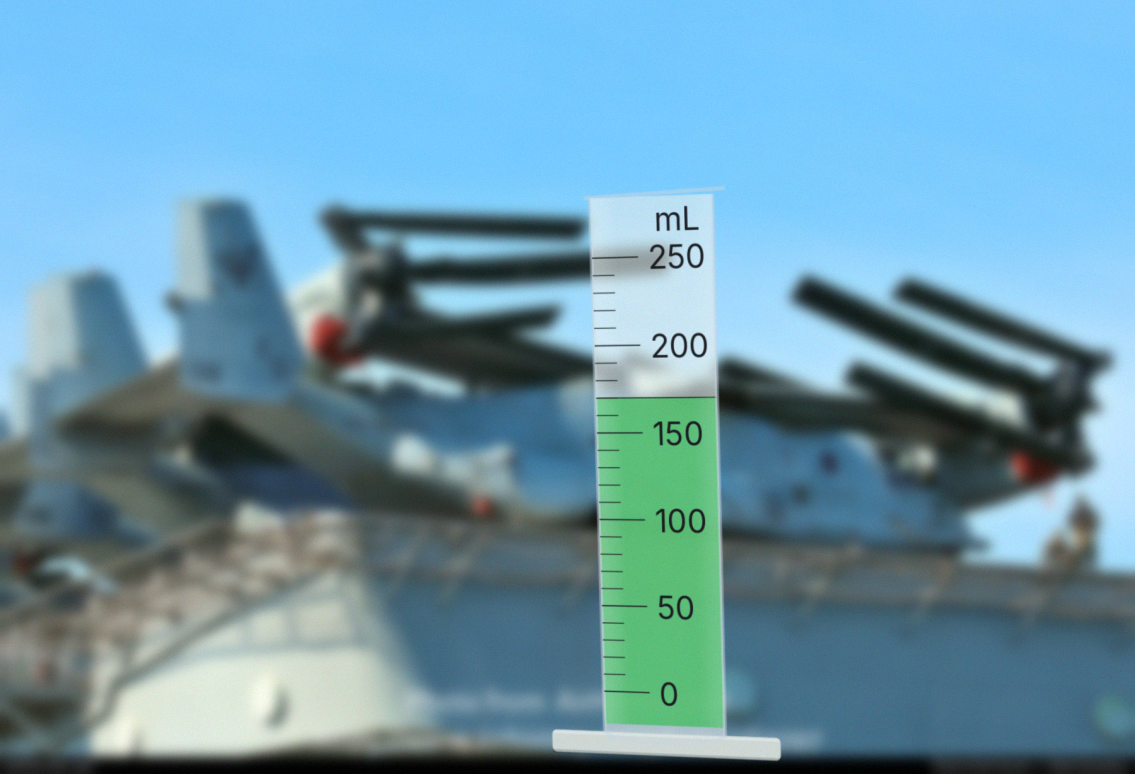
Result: 170 mL
